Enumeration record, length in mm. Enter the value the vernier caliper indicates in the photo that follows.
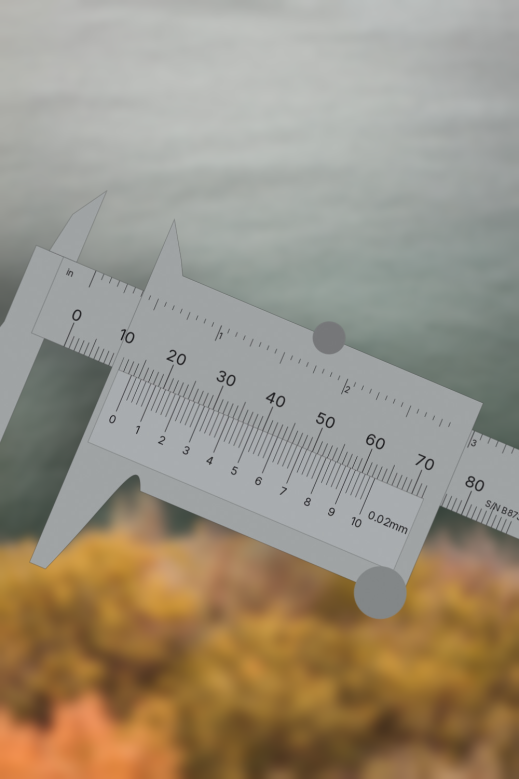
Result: 13.6 mm
